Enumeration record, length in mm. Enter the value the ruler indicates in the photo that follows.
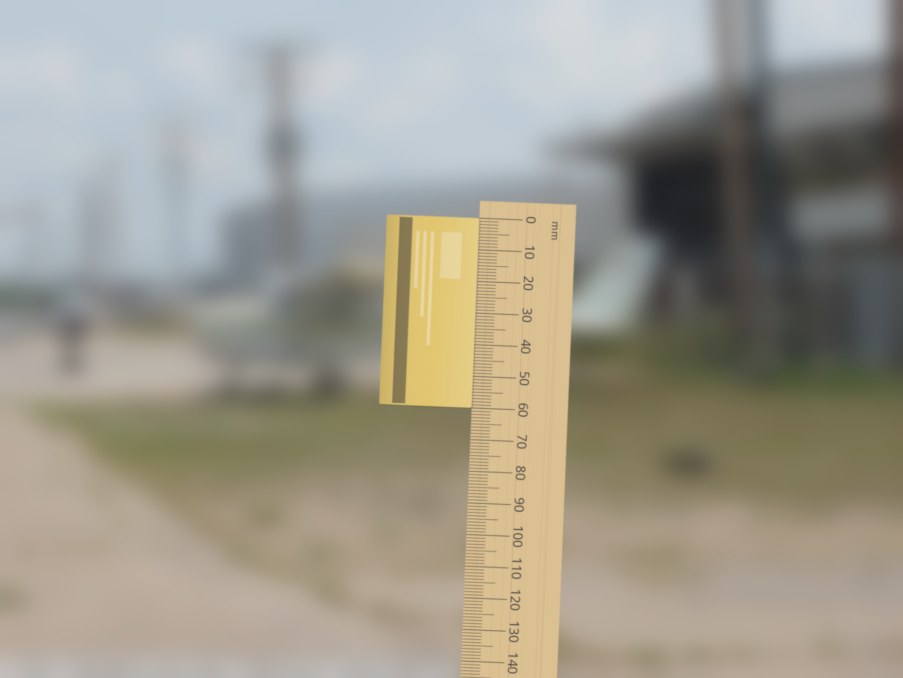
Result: 60 mm
